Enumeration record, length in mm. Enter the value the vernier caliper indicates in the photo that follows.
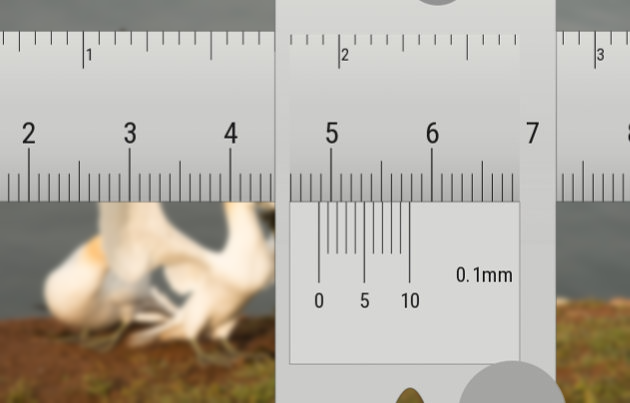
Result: 48.8 mm
